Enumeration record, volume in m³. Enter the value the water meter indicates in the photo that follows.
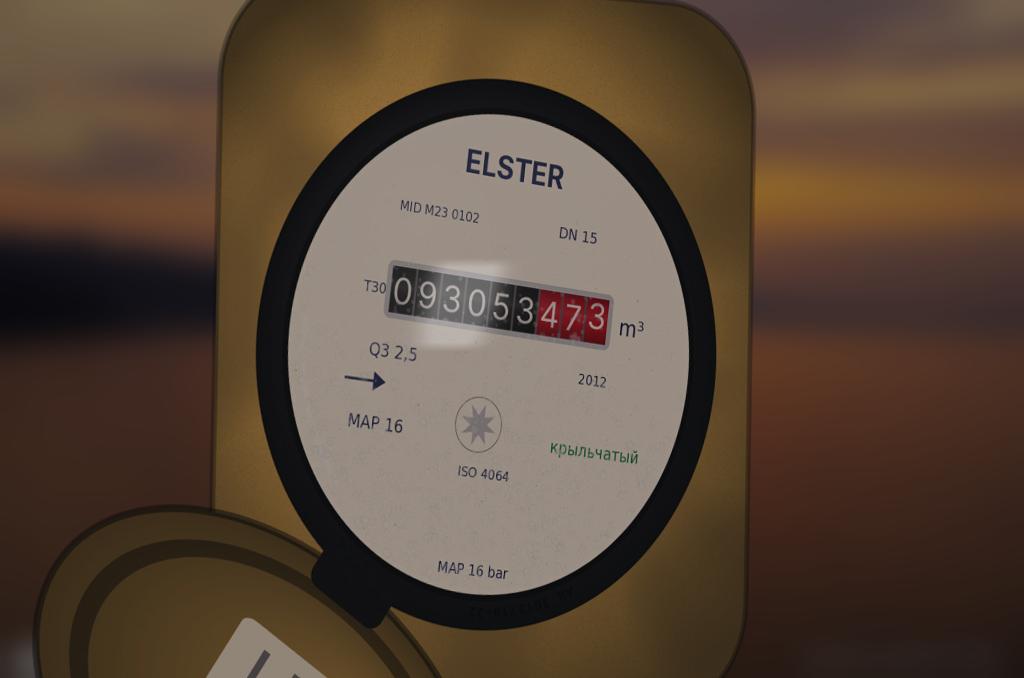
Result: 93053.473 m³
